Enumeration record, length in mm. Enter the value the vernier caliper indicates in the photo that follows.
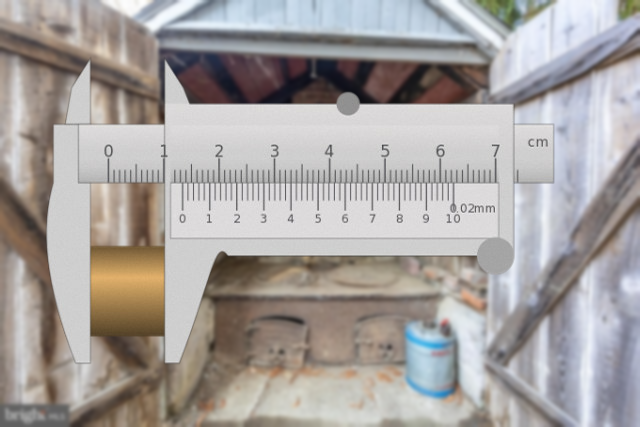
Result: 13.4 mm
